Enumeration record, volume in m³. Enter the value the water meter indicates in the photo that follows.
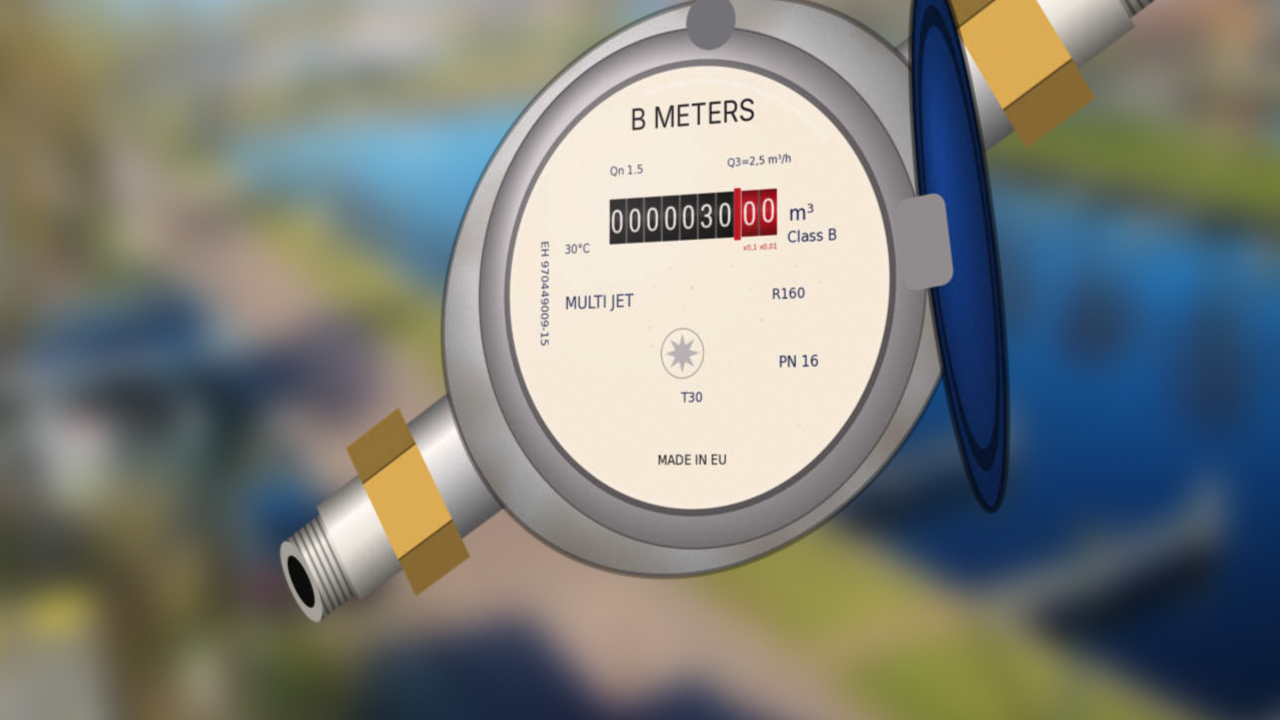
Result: 30.00 m³
